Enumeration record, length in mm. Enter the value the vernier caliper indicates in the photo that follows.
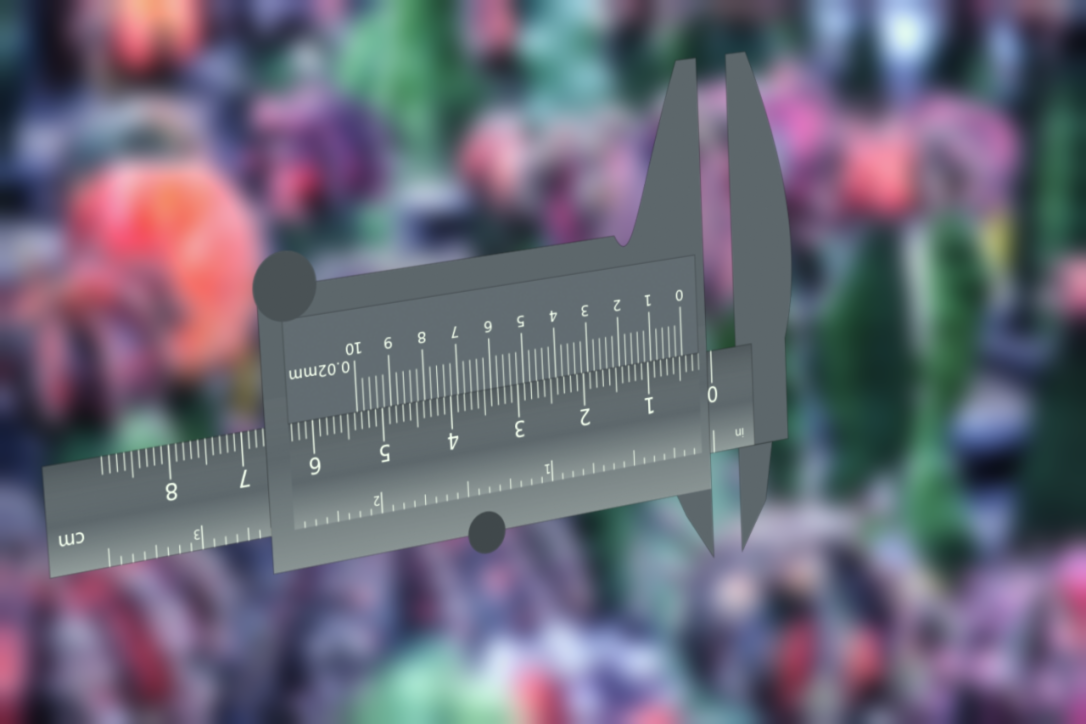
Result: 4.6 mm
